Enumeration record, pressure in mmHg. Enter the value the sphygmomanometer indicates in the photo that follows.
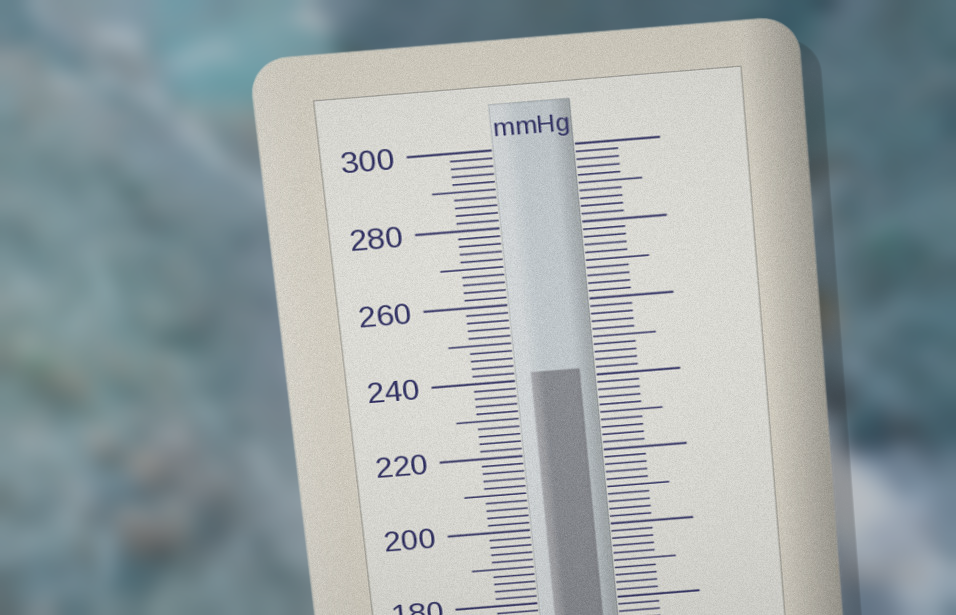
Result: 242 mmHg
